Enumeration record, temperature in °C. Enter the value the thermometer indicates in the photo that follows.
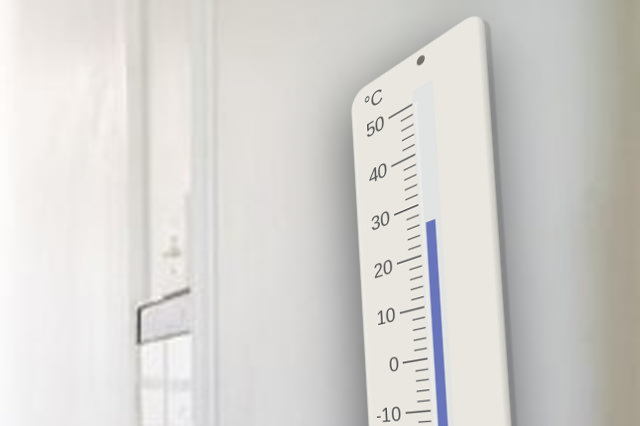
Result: 26 °C
